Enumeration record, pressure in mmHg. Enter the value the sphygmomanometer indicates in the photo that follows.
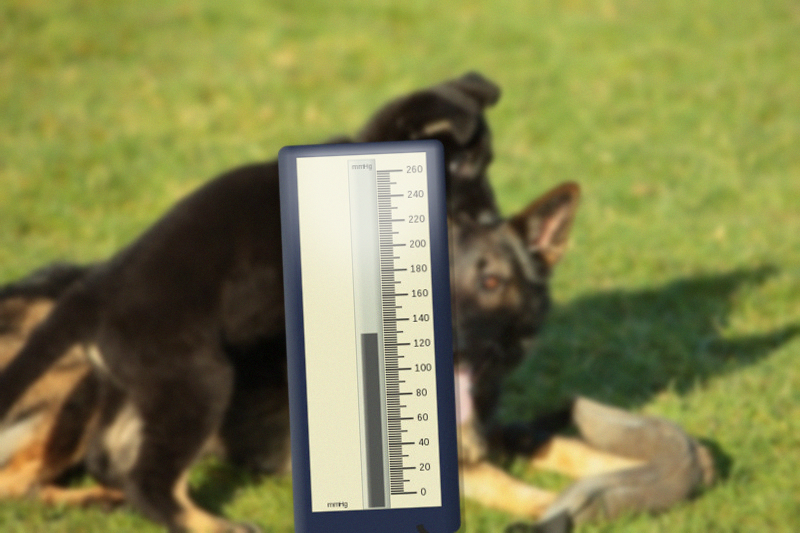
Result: 130 mmHg
